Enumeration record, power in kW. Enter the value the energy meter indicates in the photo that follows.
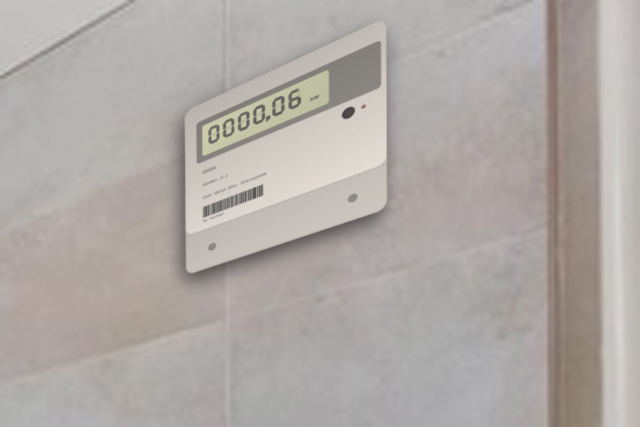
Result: 0.06 kW
